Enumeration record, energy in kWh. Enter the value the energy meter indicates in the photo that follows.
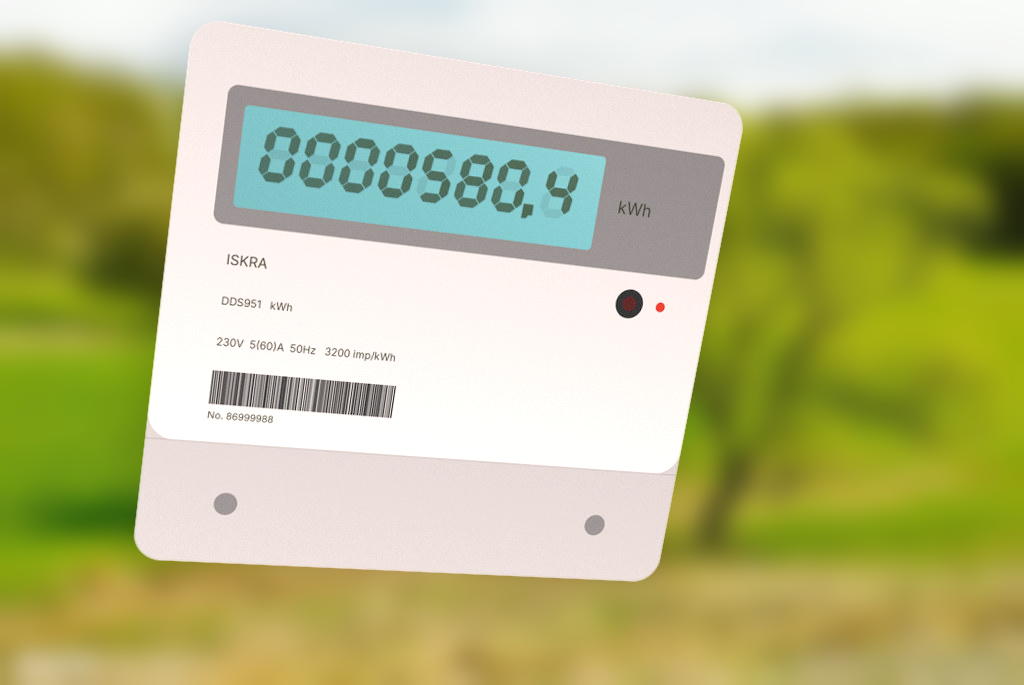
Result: 580.4 kWh
